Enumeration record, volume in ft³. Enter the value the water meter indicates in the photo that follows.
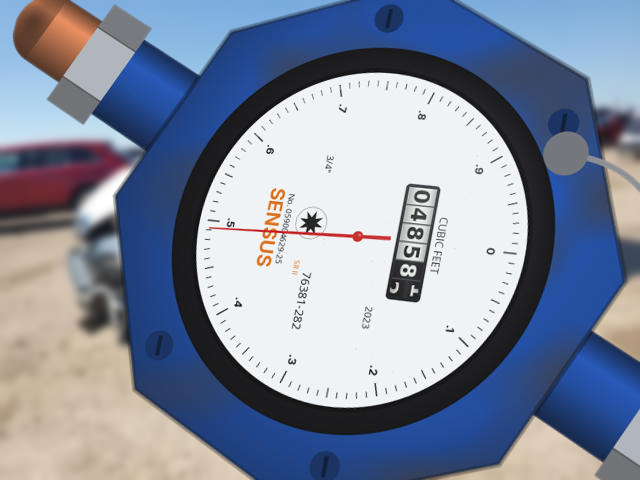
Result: 48581.49 ft³
